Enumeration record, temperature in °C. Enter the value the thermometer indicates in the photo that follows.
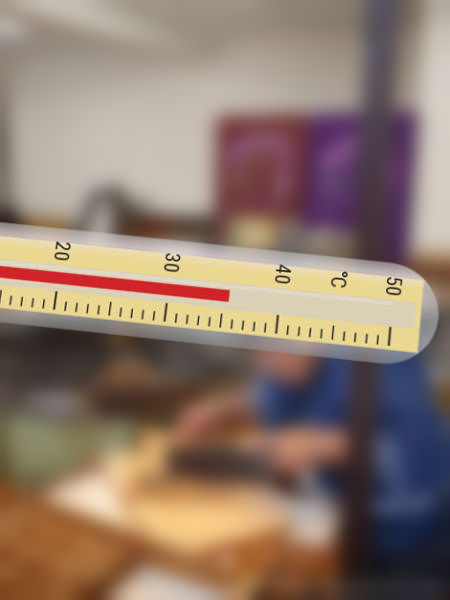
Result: 35.5 °C
